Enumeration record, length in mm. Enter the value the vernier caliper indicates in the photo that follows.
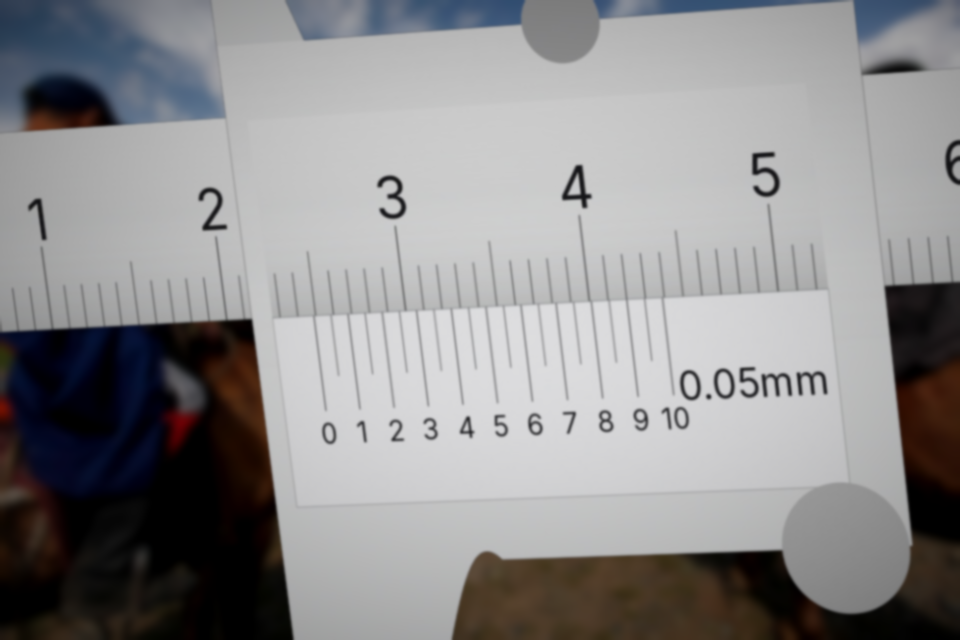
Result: 24.9 mm
